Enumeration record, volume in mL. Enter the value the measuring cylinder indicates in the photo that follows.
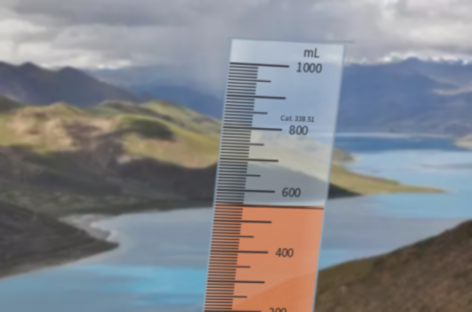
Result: 550 mL
